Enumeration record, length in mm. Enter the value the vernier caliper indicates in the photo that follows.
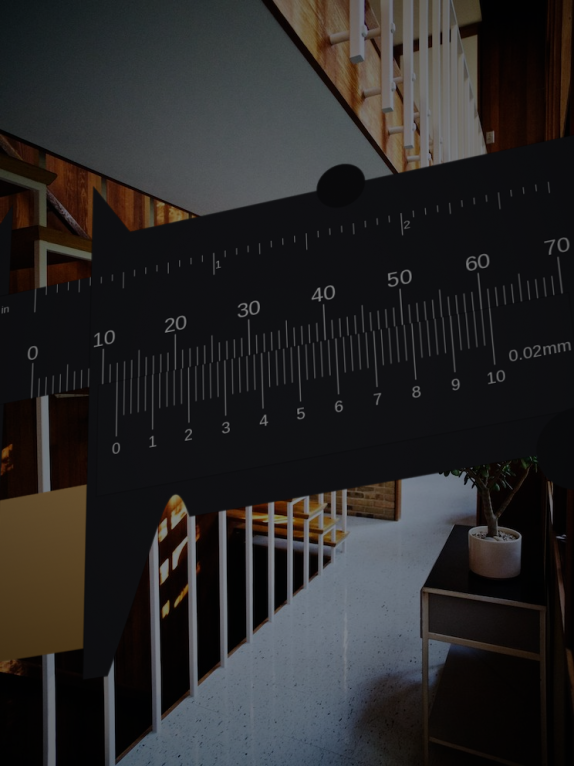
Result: 12.0 mm
